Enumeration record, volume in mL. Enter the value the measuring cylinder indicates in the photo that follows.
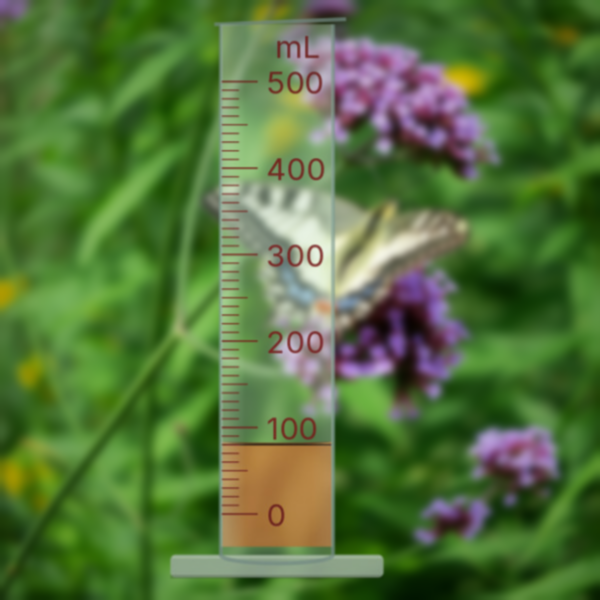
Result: 80 mL
